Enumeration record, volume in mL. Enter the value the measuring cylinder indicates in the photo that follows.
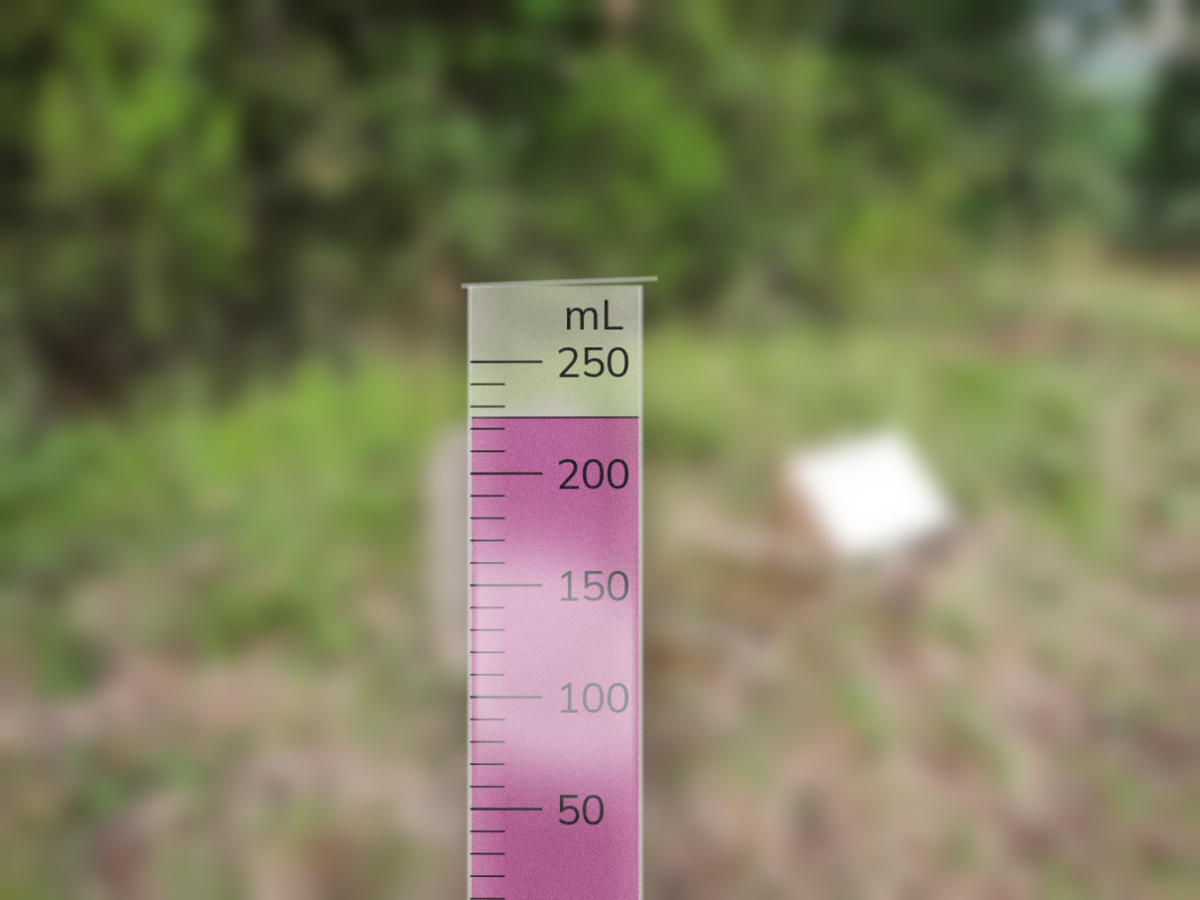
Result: 225 mL
